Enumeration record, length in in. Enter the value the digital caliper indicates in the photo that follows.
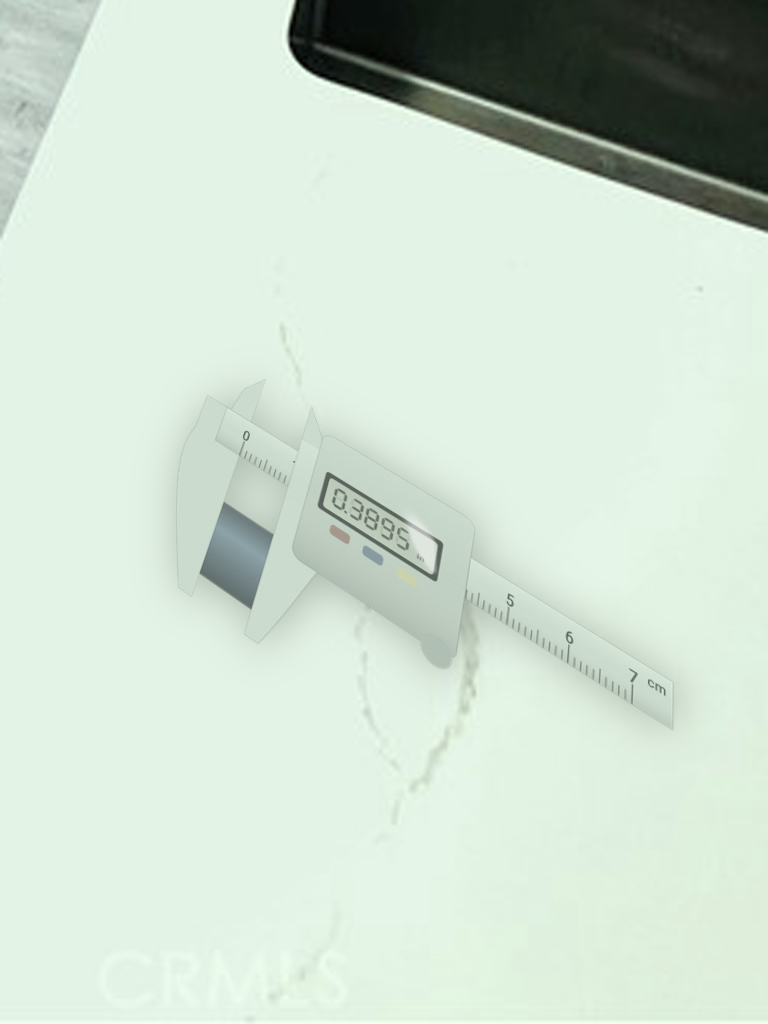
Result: 0.3895 in
